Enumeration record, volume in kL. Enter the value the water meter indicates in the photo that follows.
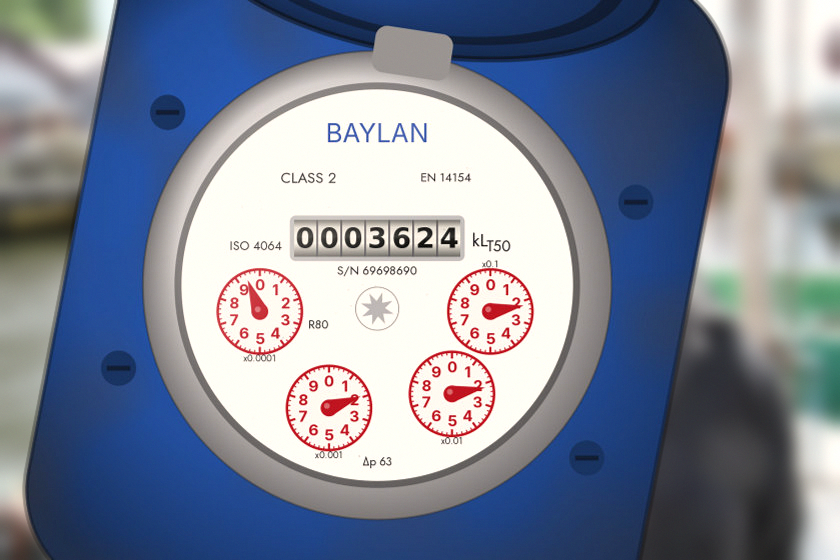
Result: 3624.2219 kL
